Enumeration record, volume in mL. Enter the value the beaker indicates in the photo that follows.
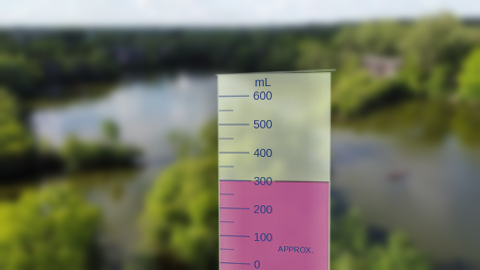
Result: 300 mL
